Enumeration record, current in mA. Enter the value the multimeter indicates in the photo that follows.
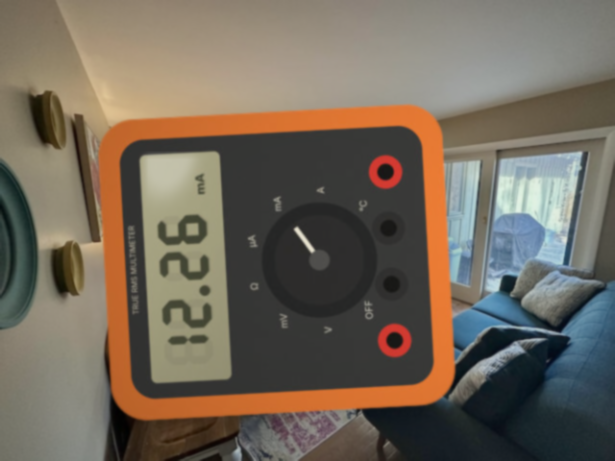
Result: 12.26 mA
